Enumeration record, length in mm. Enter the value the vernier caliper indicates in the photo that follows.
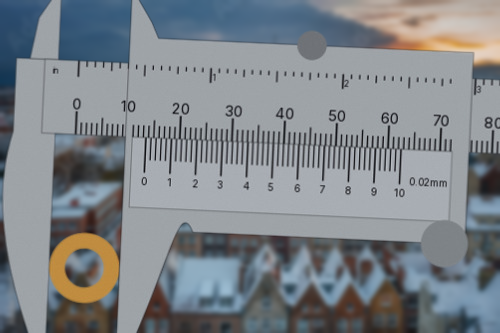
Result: 13.5 mm
